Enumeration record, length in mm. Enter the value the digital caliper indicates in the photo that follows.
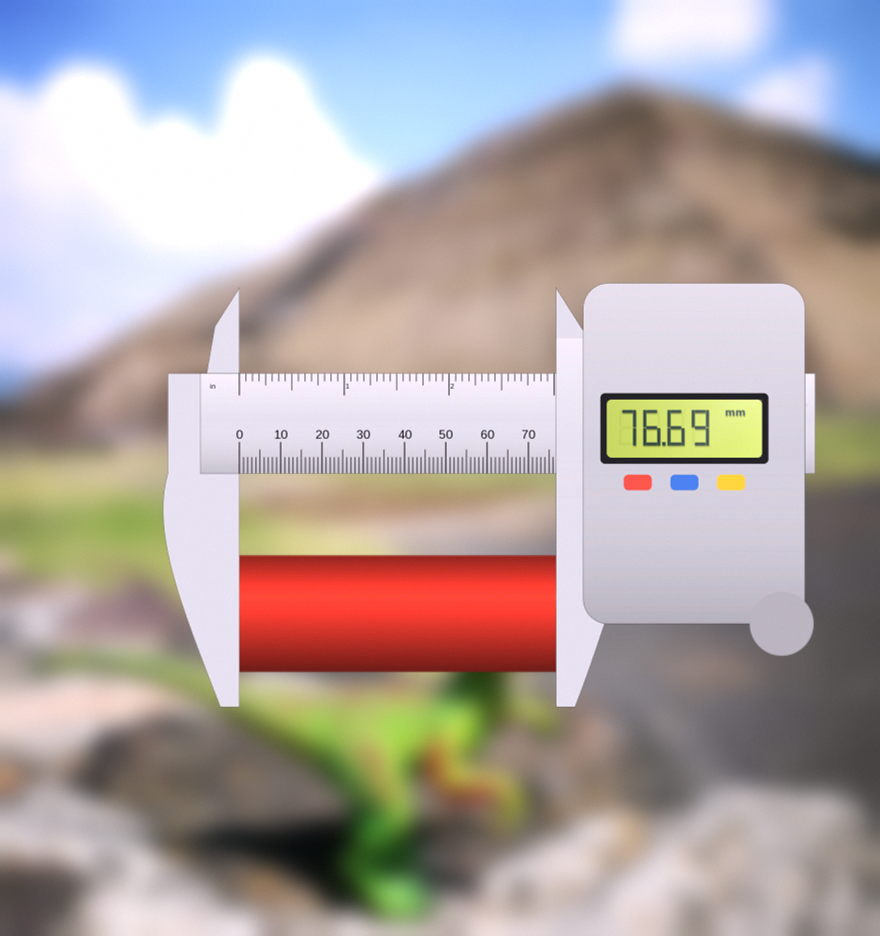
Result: 76.69 mm
